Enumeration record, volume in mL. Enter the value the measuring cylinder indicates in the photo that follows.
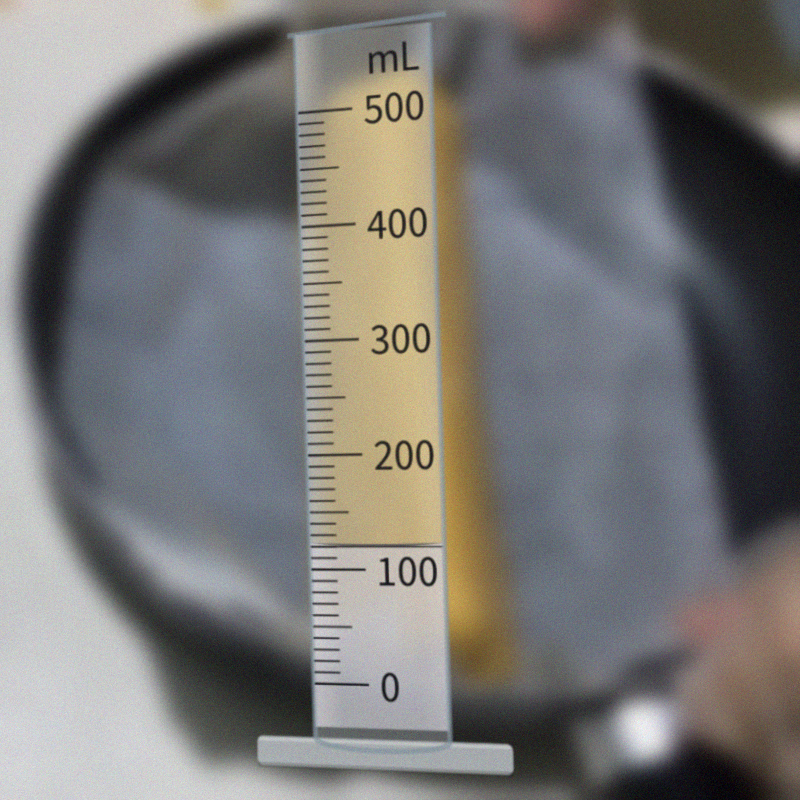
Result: 120 mL
